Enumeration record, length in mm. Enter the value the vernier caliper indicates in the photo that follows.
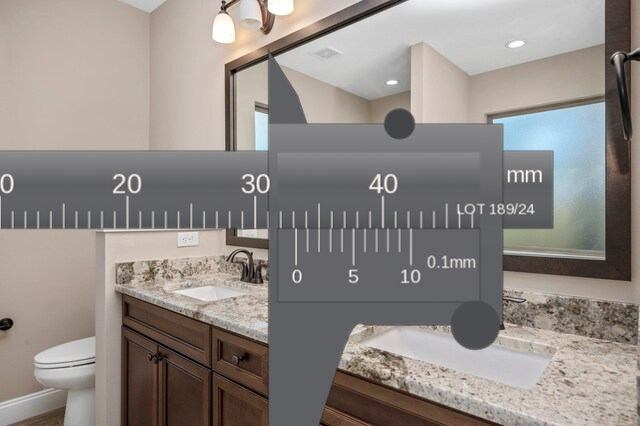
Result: 33.2 mm
